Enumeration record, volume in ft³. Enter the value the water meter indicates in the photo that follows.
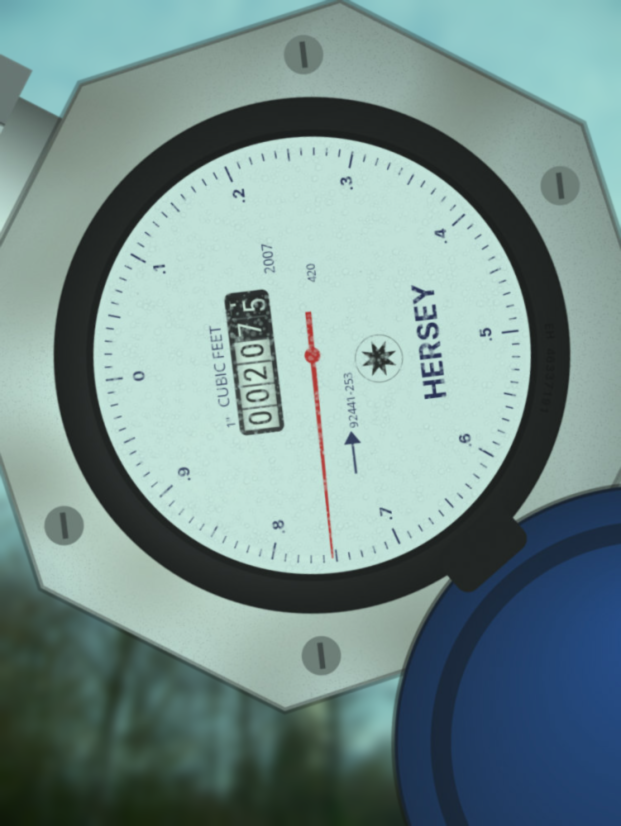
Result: 2074.75 ft³
